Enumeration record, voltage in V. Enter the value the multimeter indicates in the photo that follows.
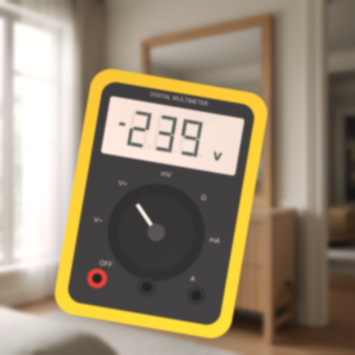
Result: -239 V
